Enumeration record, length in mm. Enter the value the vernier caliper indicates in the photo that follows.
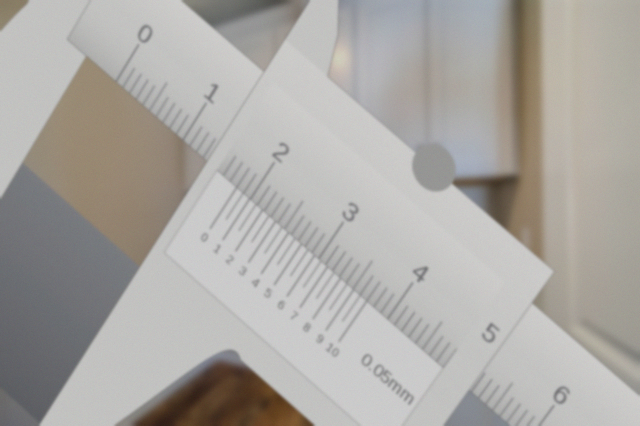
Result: 18.0 mm
